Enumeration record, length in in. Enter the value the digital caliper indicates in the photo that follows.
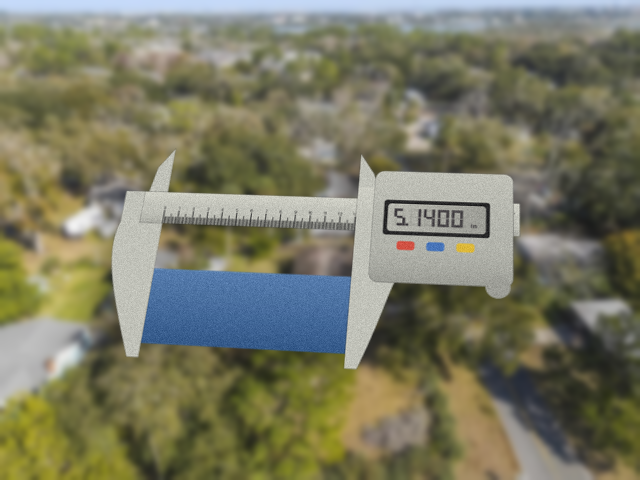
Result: 5.1400 in
